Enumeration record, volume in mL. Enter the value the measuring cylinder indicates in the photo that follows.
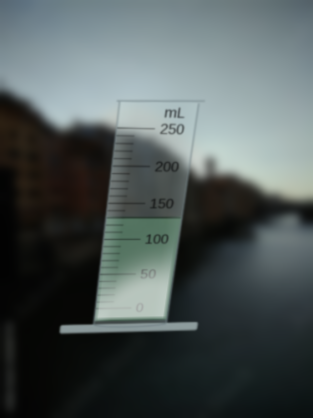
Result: 130 mL
